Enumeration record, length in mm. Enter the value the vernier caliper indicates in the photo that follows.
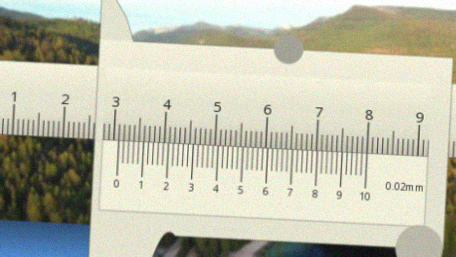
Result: 31.0 mm
